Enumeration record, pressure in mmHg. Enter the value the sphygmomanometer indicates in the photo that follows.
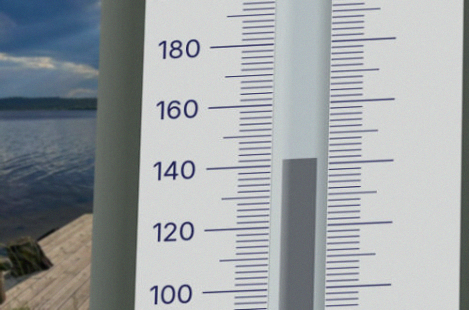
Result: 142 mmHg
